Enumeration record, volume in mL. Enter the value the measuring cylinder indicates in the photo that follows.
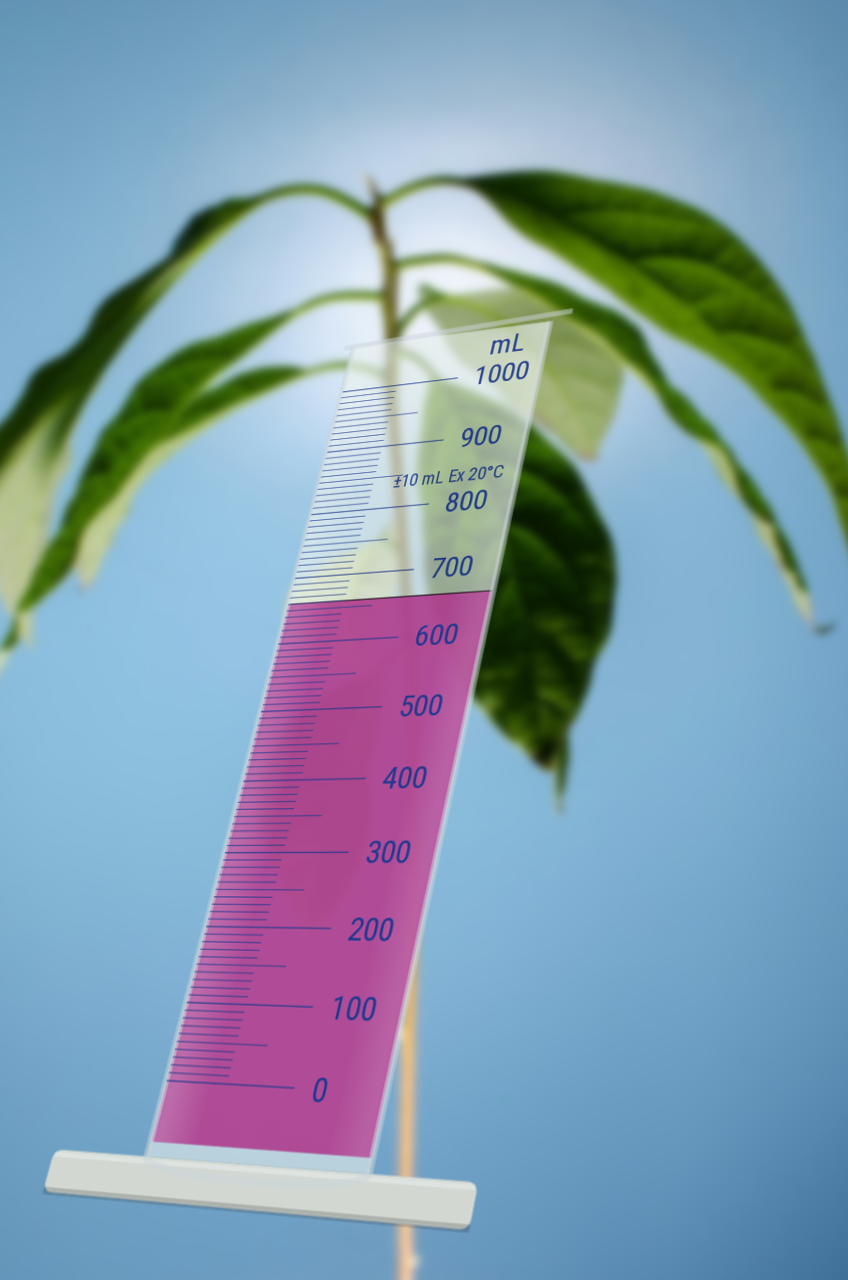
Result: 660 mL
